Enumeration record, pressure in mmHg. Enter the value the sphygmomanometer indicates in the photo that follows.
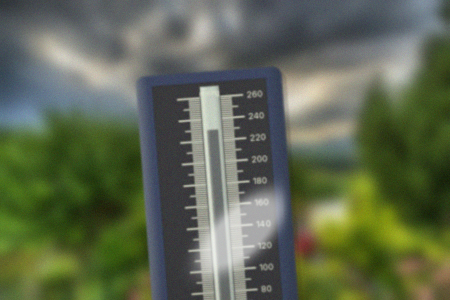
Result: 230 mmHg
